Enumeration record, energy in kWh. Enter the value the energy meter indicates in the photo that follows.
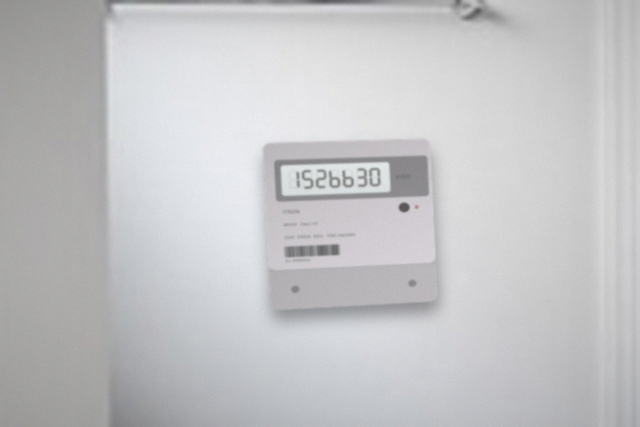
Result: 1526630 kWh
